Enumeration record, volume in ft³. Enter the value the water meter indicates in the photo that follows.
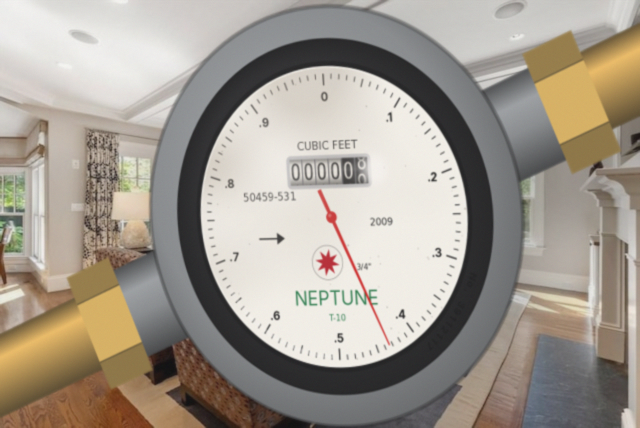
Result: 8.43 ft³
